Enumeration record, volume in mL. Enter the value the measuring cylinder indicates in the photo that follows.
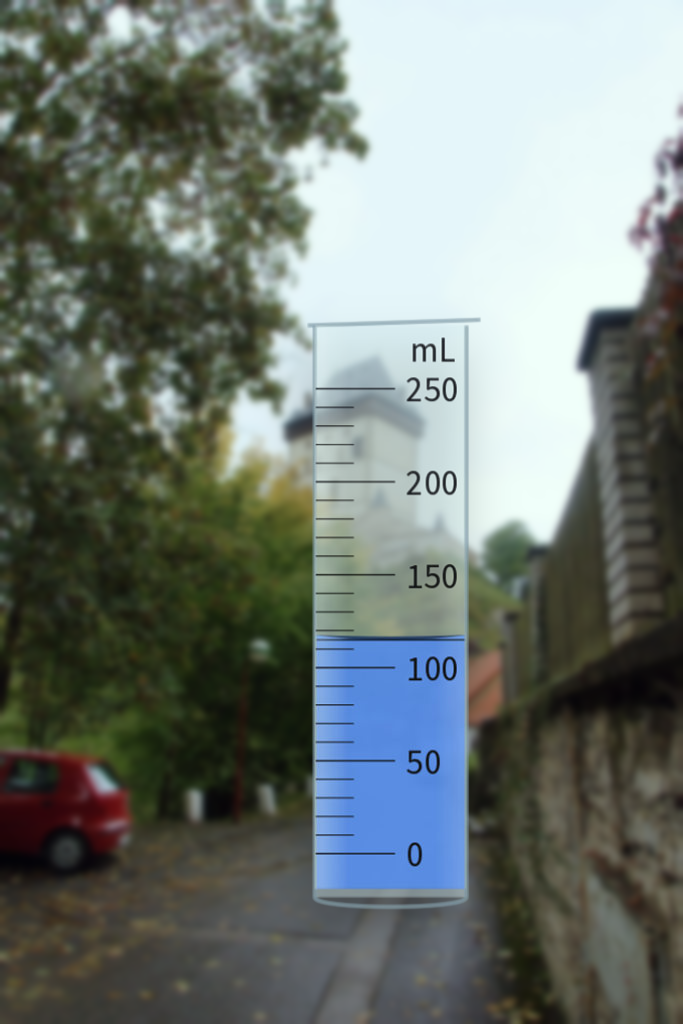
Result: 115 mL
